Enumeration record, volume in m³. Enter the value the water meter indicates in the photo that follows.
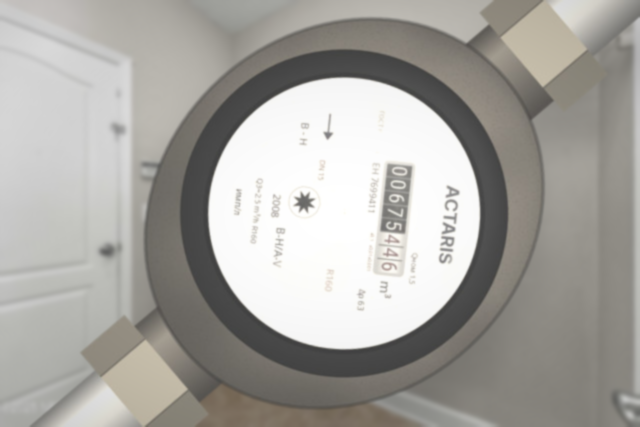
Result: 675.446 m³
